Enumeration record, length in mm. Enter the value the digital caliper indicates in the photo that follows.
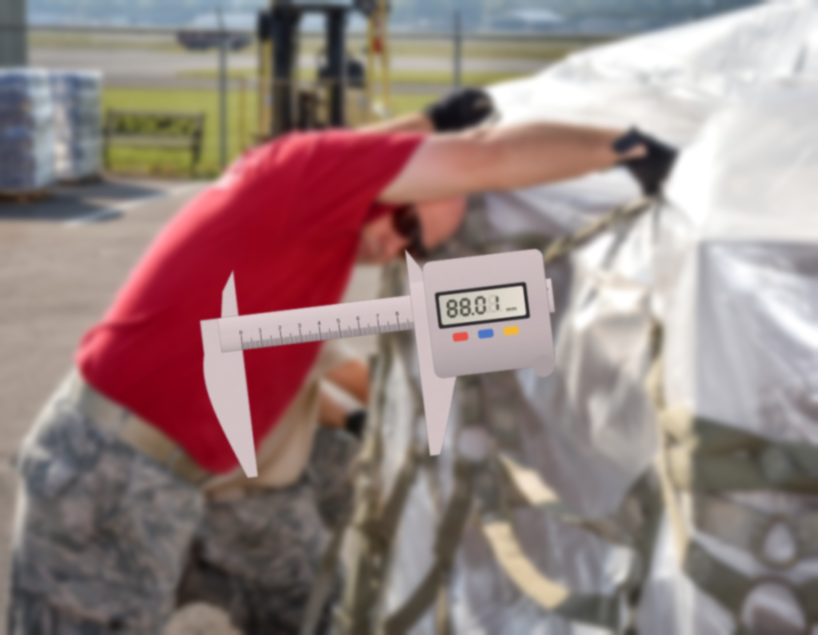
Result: 88.01 mm
